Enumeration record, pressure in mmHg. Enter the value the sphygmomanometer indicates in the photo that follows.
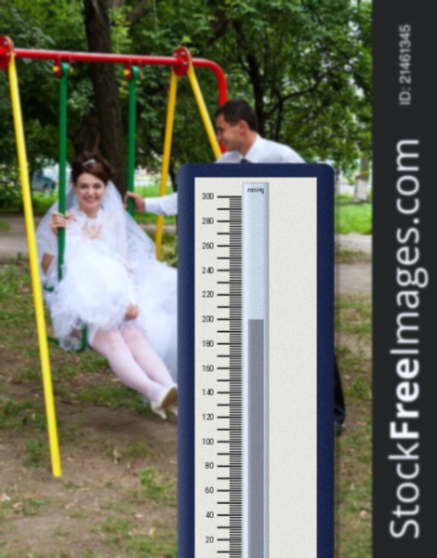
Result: 200 mmHg
